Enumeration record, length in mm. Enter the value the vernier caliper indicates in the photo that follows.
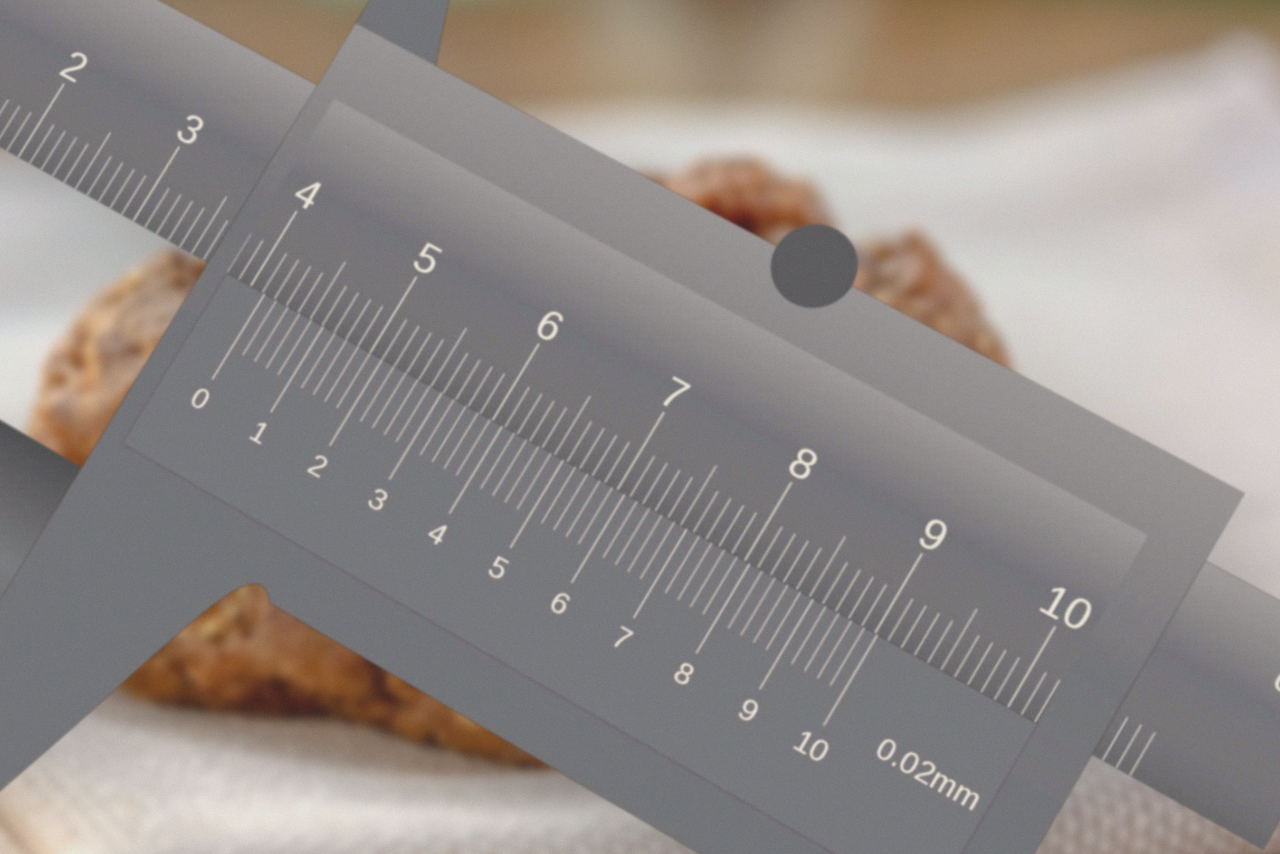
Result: 41.2 mm
